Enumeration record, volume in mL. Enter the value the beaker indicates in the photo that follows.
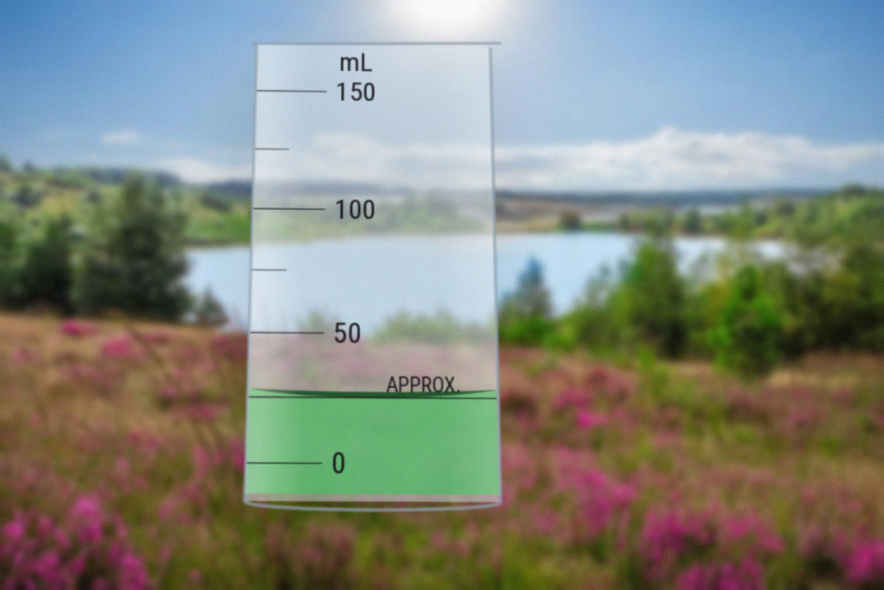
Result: 25 mL
